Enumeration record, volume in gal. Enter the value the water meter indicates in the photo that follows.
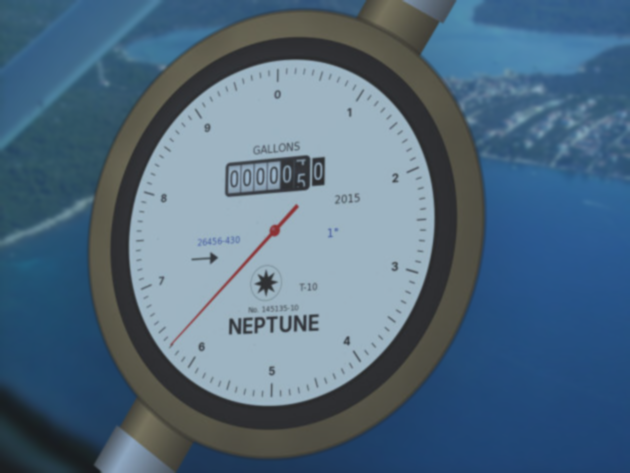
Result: 46.3 gal
